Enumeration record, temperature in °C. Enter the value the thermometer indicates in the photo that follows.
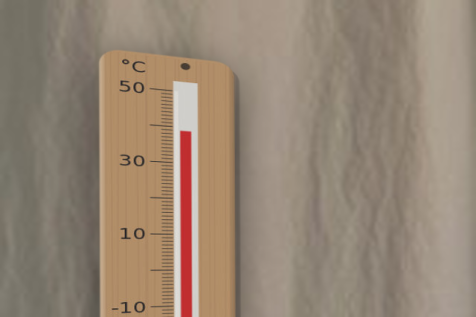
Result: 39 °C
